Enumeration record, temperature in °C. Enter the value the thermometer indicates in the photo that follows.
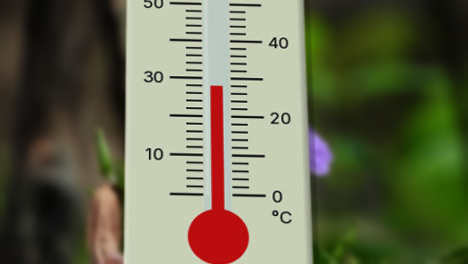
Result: 28 °C
